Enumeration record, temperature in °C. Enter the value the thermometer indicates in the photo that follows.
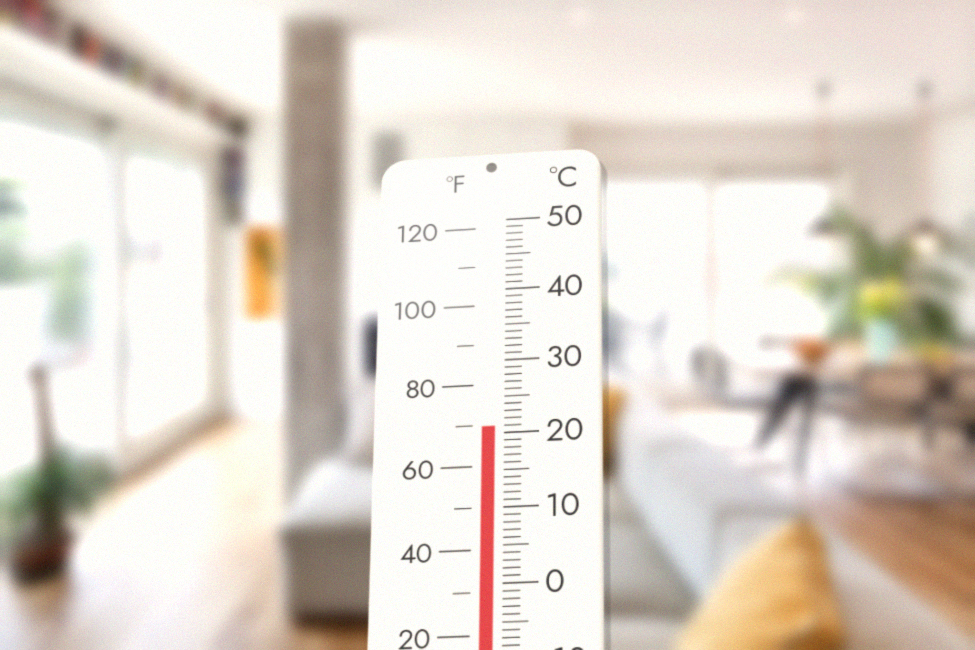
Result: 21 °C
